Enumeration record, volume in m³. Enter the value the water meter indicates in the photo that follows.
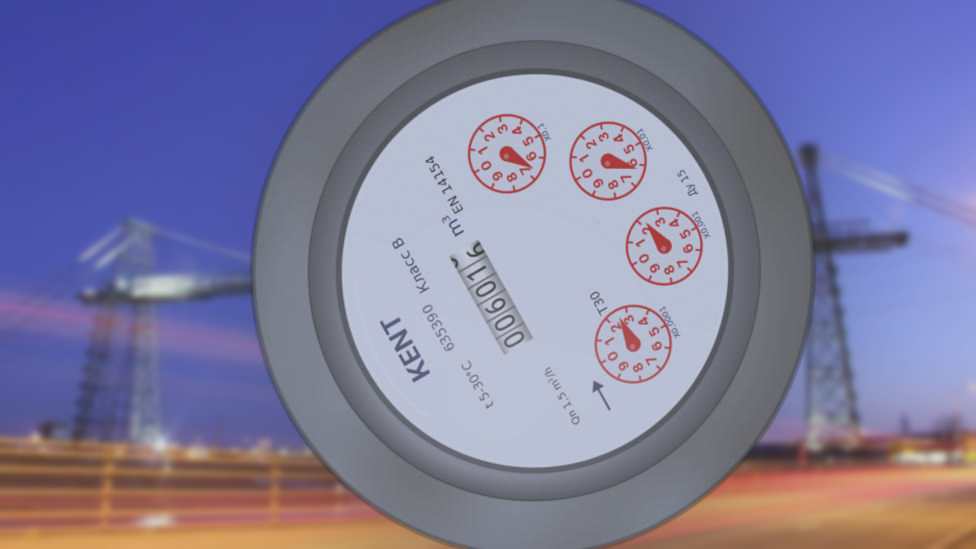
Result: 6015.6622 m³
